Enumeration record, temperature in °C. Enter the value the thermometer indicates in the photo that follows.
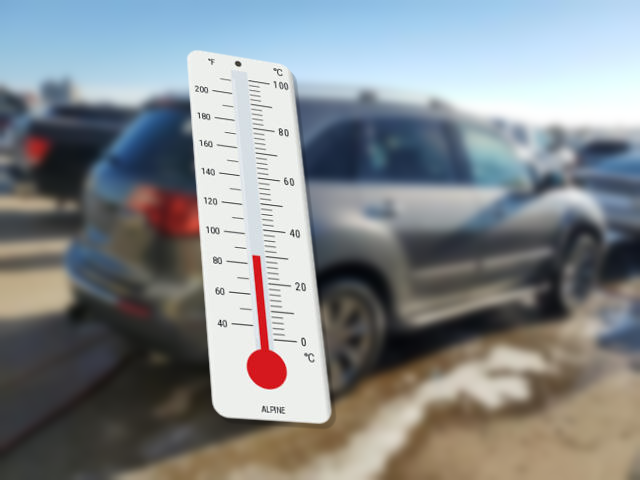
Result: 30 °C
